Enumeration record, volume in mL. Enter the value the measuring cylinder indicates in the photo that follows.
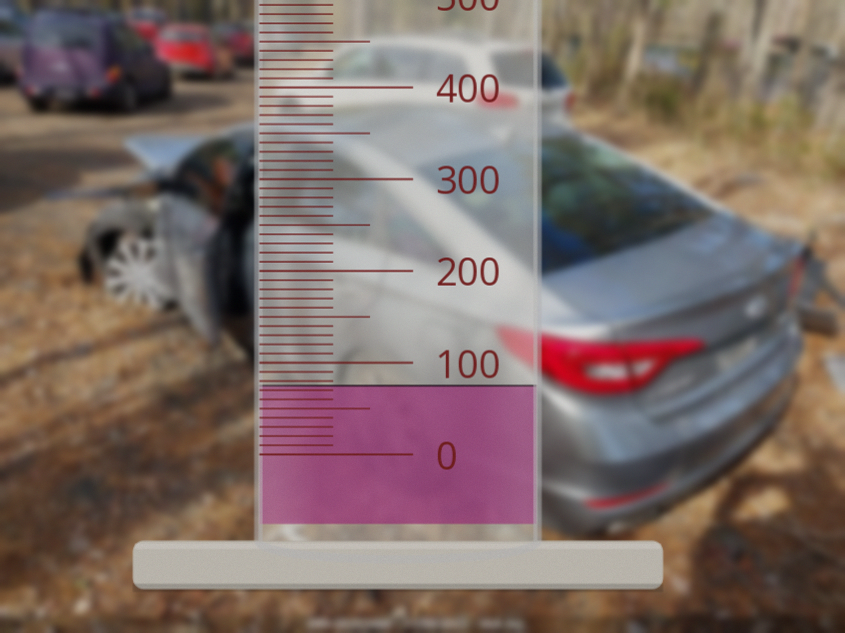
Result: 75 mL
